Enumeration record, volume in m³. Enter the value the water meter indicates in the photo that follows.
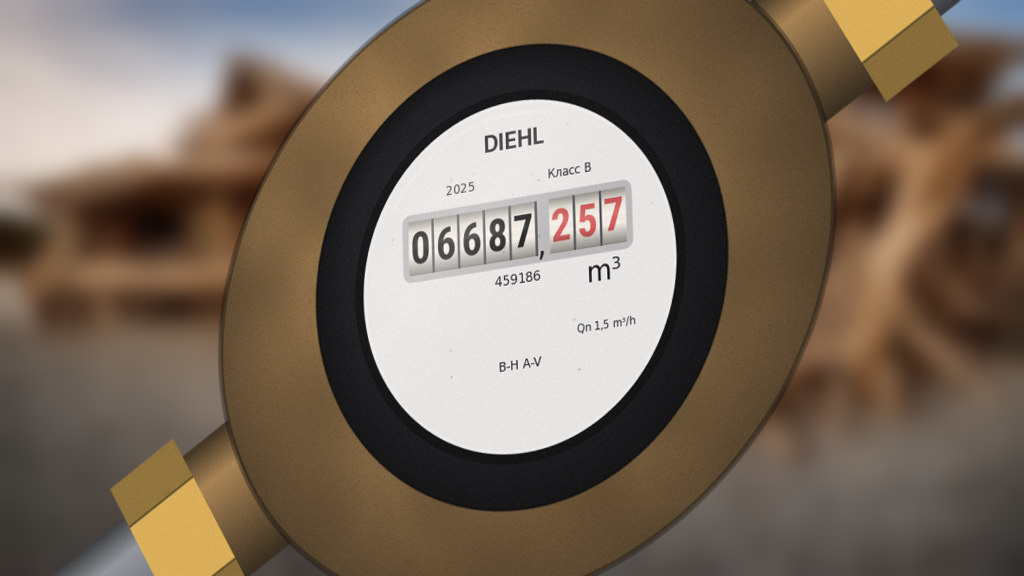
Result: 6687.257 m³
